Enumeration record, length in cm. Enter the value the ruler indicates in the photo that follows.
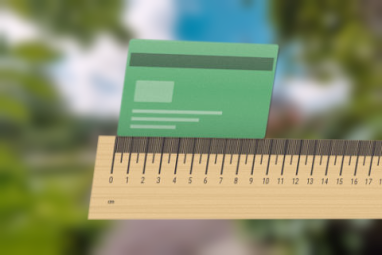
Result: 9.5 cm
